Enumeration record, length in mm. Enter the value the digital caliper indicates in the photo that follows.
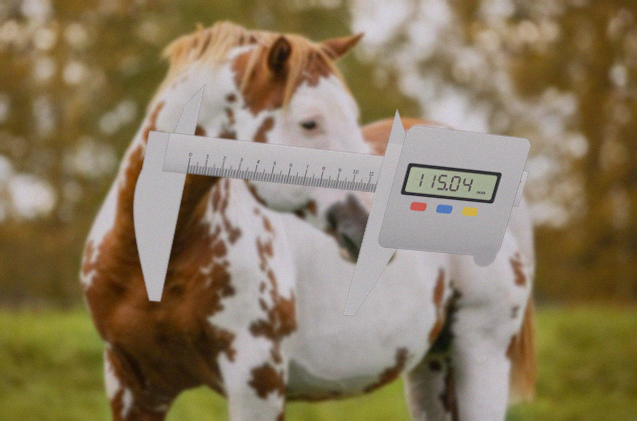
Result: 115.04 mm
